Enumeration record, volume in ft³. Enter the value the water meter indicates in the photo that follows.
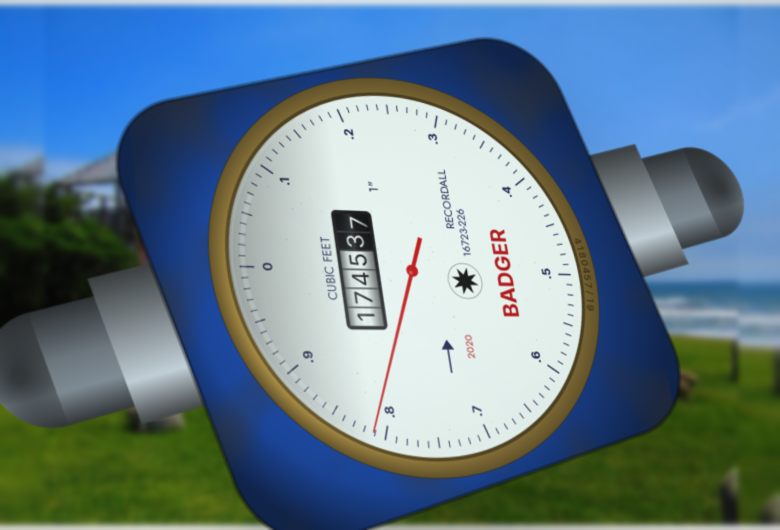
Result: 174536.81 ft³
